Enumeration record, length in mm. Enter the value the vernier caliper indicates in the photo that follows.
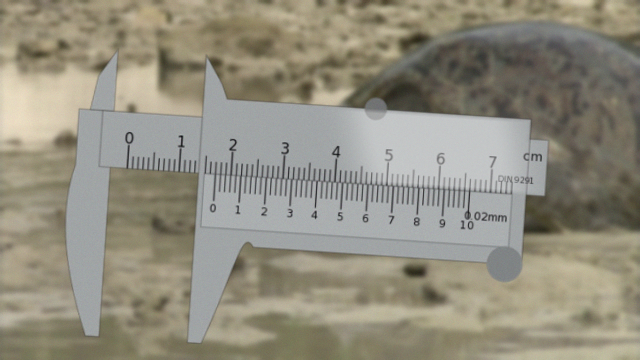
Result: 17.0 mm
